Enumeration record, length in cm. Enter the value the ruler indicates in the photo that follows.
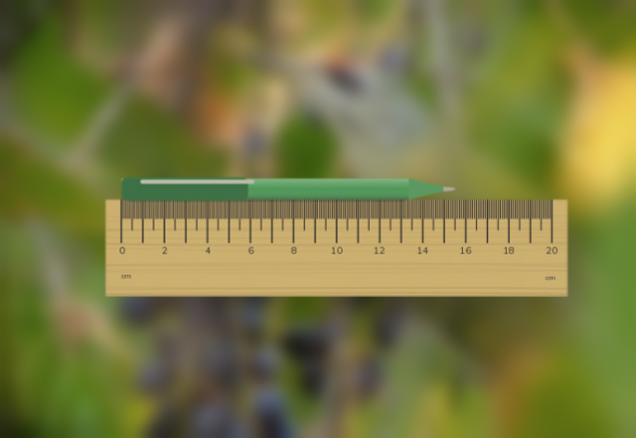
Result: 15.5 cm
